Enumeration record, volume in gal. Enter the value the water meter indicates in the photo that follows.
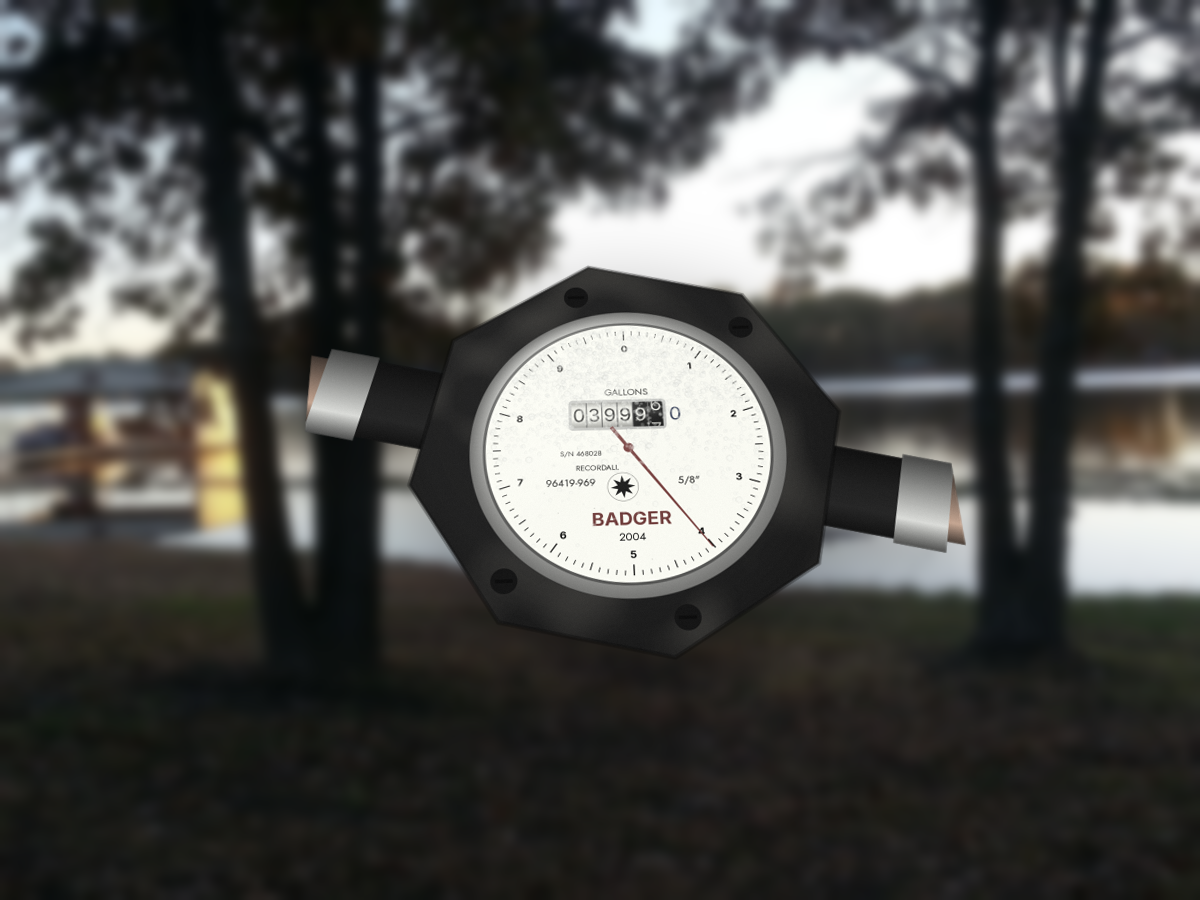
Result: 399964.0 gal
